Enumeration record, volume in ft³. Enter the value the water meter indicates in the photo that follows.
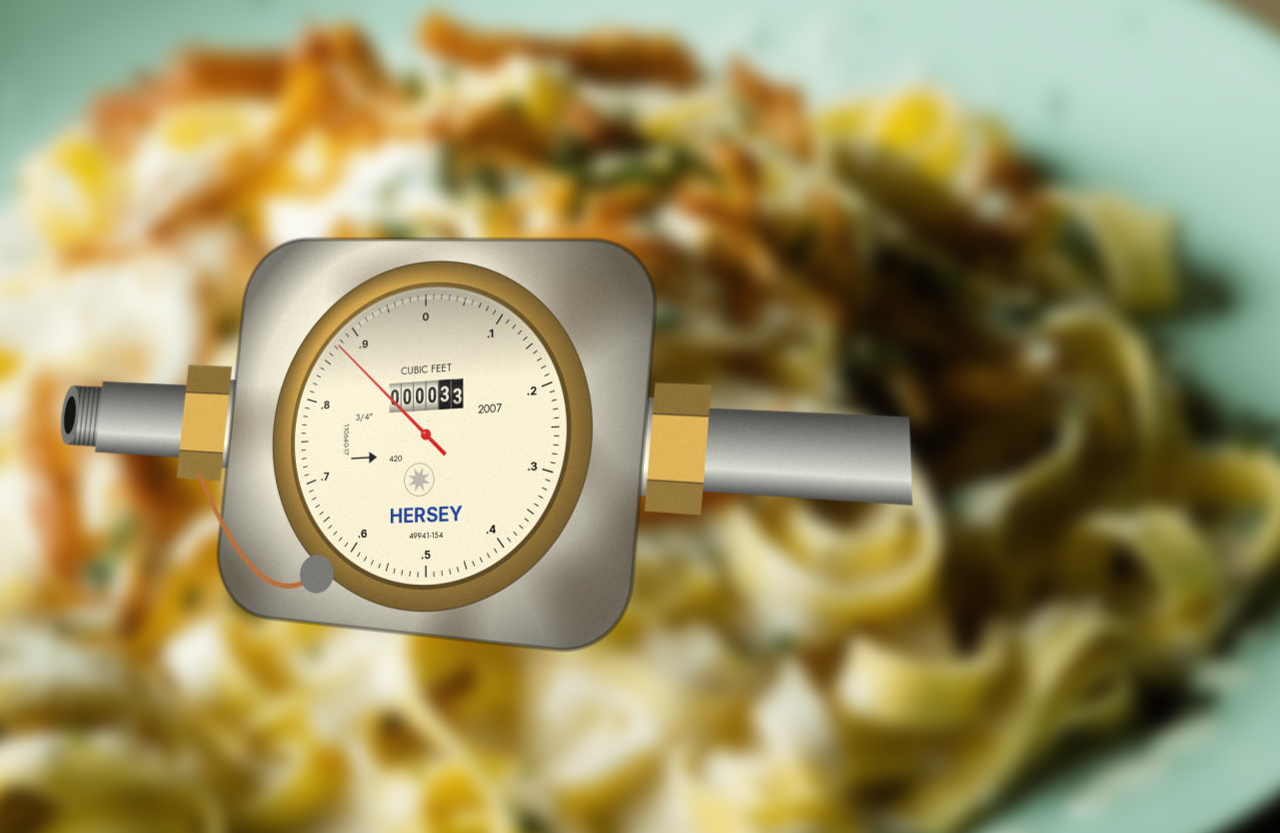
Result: 32.87 ft³
